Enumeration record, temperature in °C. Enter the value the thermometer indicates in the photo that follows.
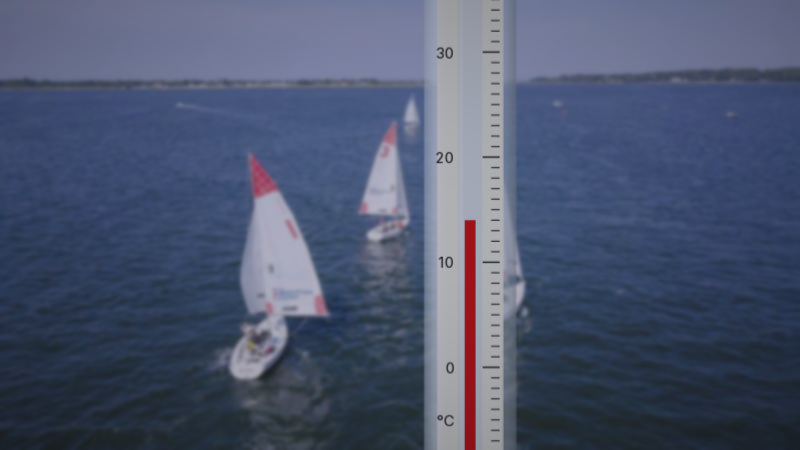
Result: 14 °C
